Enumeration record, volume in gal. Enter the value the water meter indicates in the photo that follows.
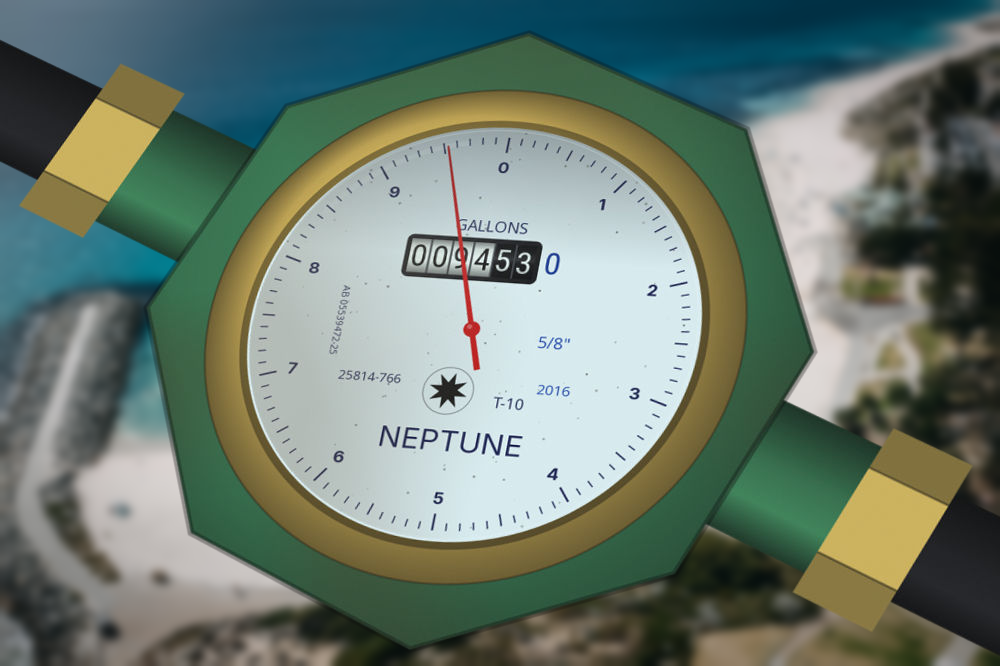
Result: 94529.5 gal
